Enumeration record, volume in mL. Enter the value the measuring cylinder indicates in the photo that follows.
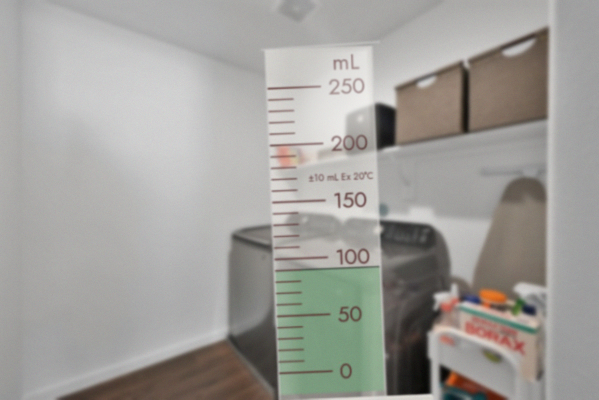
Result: 90 mL
